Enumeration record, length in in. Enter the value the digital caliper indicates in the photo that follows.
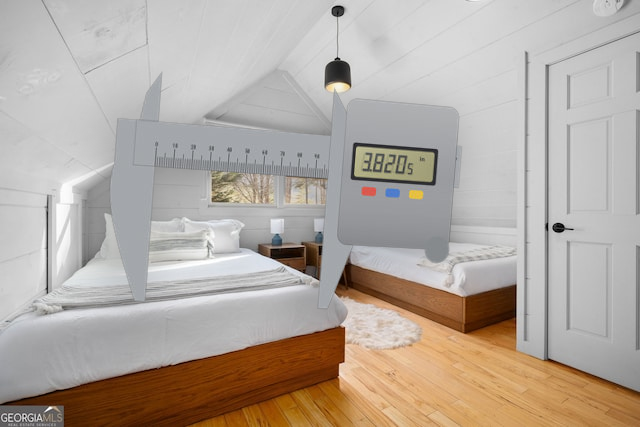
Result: 3.8205 in
